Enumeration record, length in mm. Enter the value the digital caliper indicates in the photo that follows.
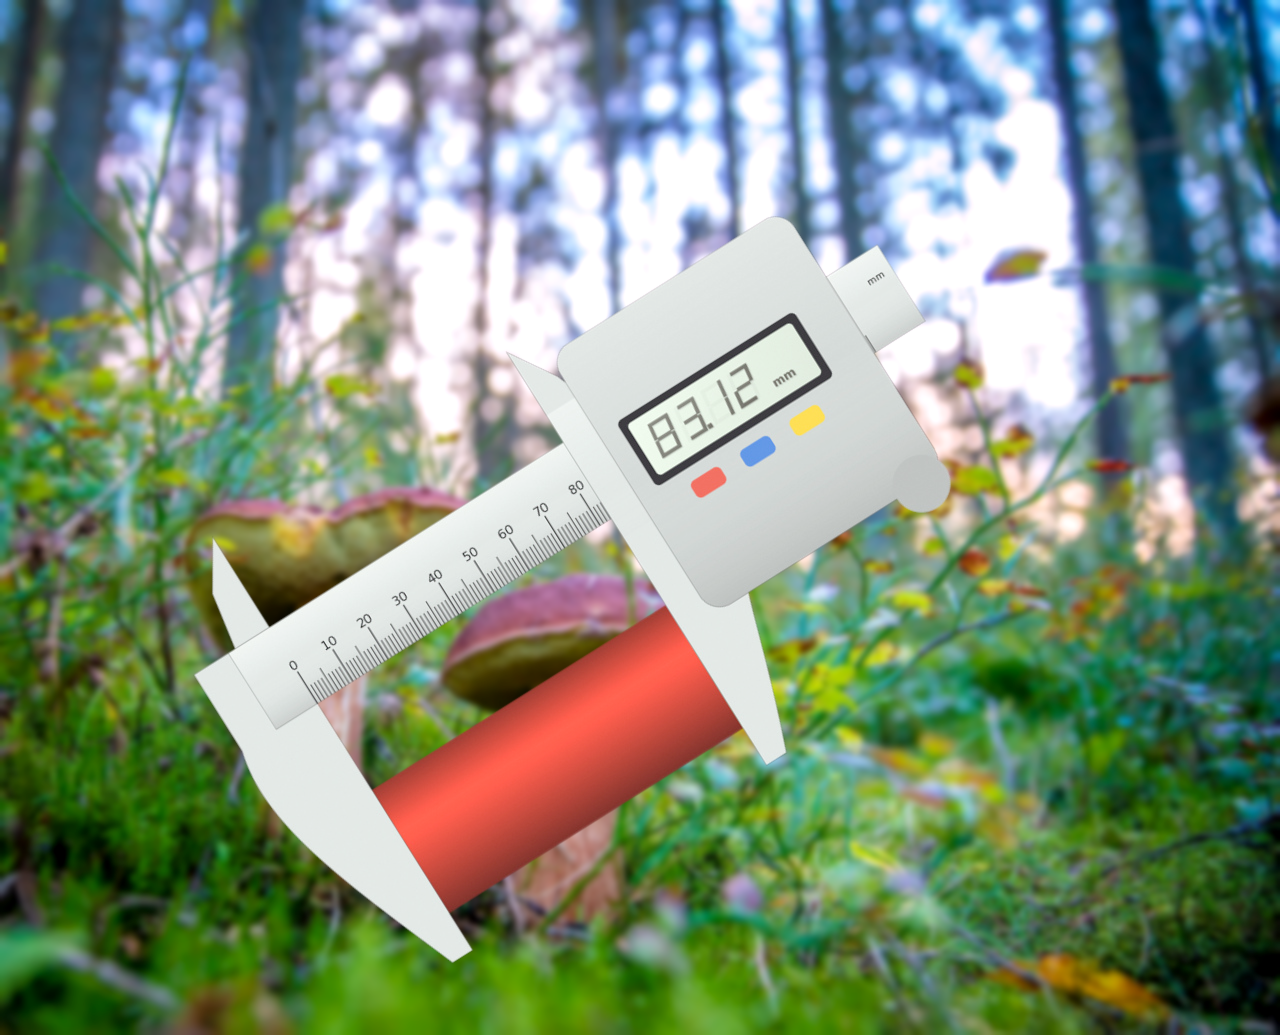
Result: 83.12 mm
